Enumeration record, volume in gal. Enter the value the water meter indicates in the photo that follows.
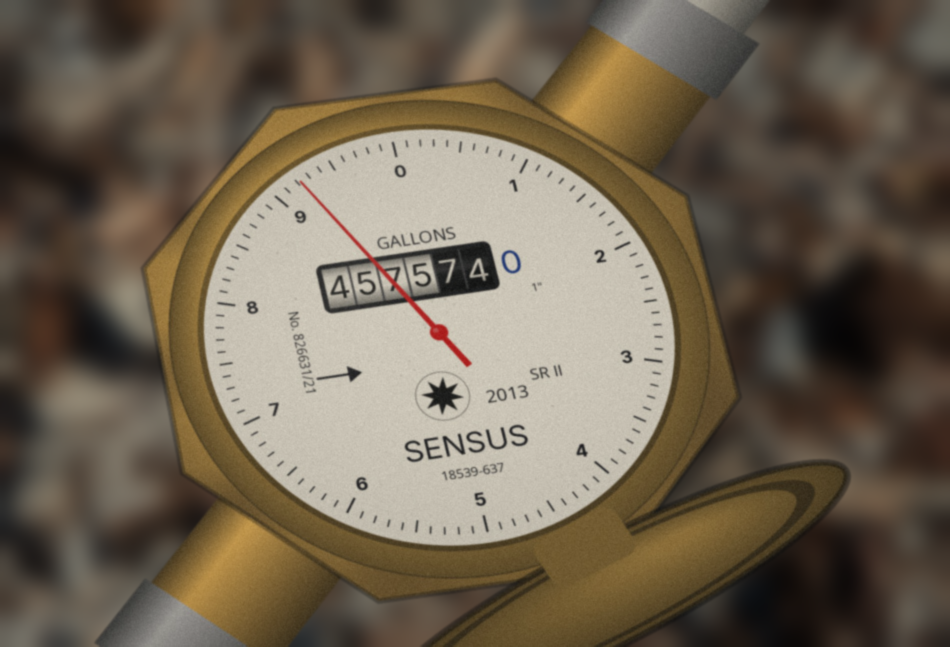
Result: 4575739.2 gal
